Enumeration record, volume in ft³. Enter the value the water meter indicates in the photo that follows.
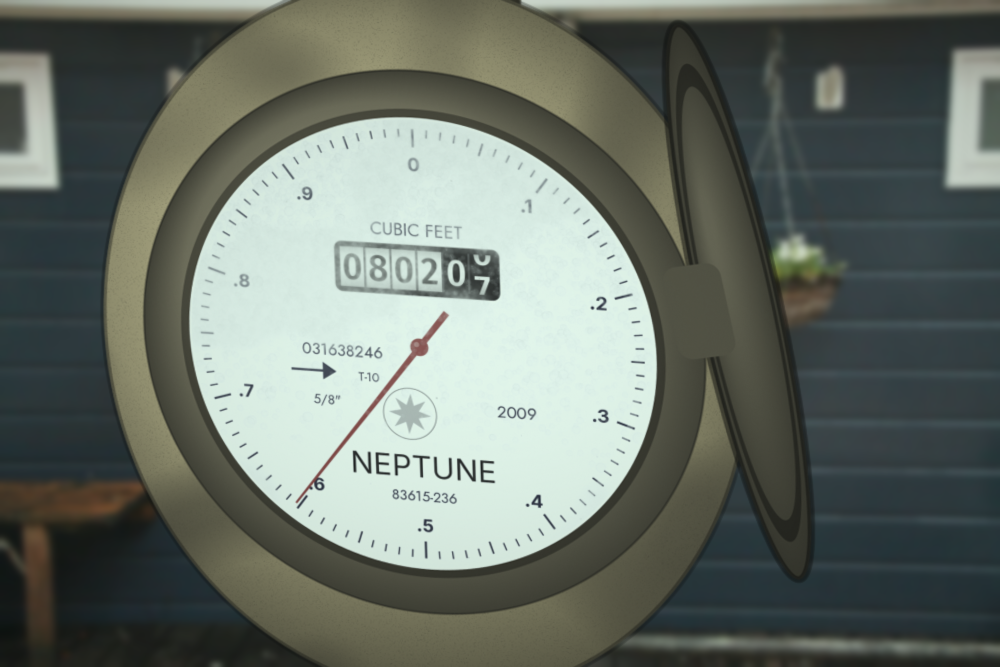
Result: 80206.60 ft³
